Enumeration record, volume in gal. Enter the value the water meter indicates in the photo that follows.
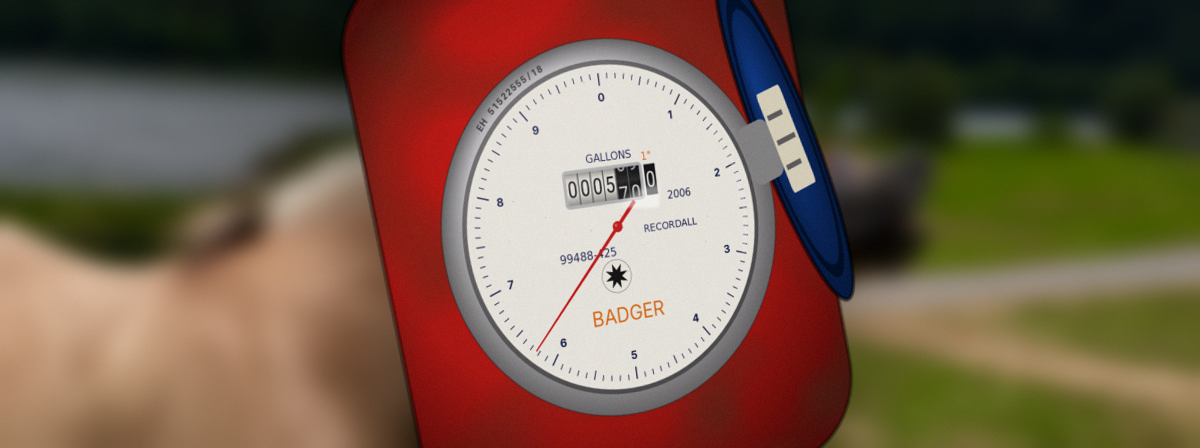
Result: 5696.2 gal
